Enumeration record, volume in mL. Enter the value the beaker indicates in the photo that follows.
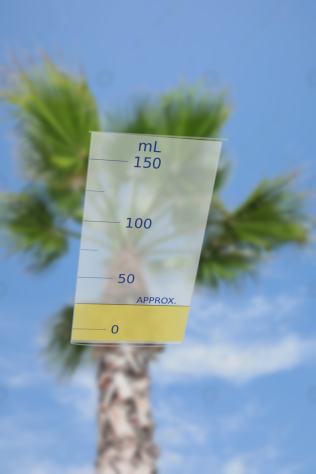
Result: 25 mL
